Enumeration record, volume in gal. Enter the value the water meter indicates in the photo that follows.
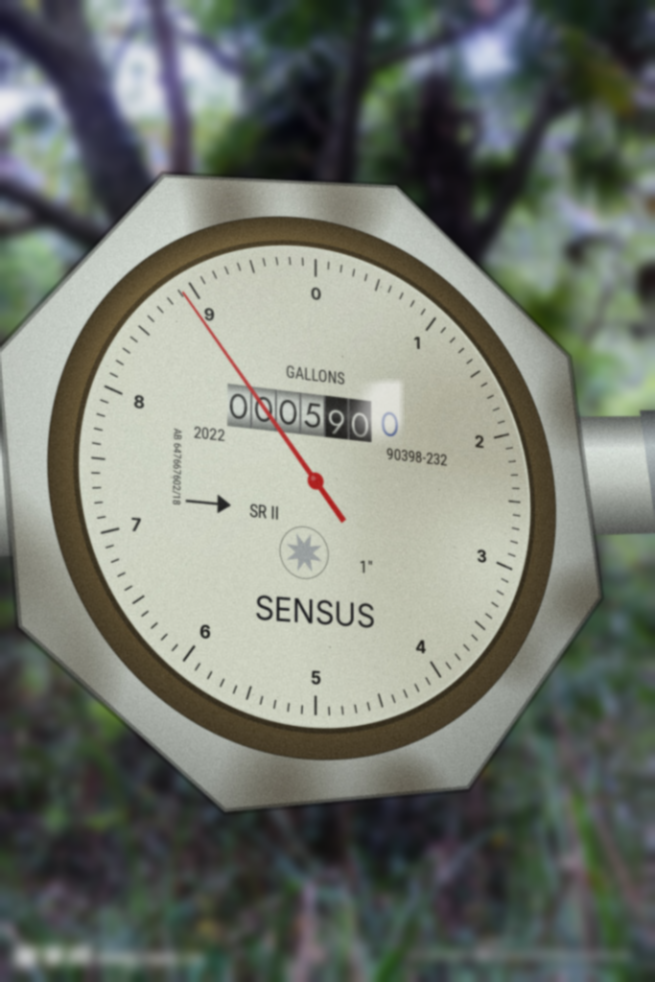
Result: 5898.9 gal
